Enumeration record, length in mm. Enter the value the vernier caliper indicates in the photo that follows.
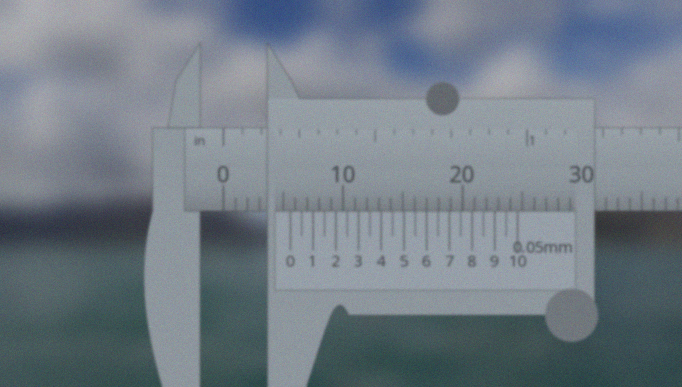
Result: 5.6 mm
